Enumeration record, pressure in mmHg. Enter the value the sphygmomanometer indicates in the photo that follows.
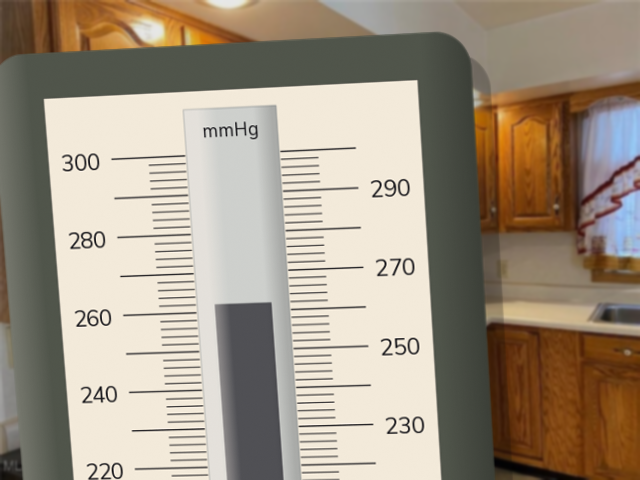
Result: 262 mmHg
